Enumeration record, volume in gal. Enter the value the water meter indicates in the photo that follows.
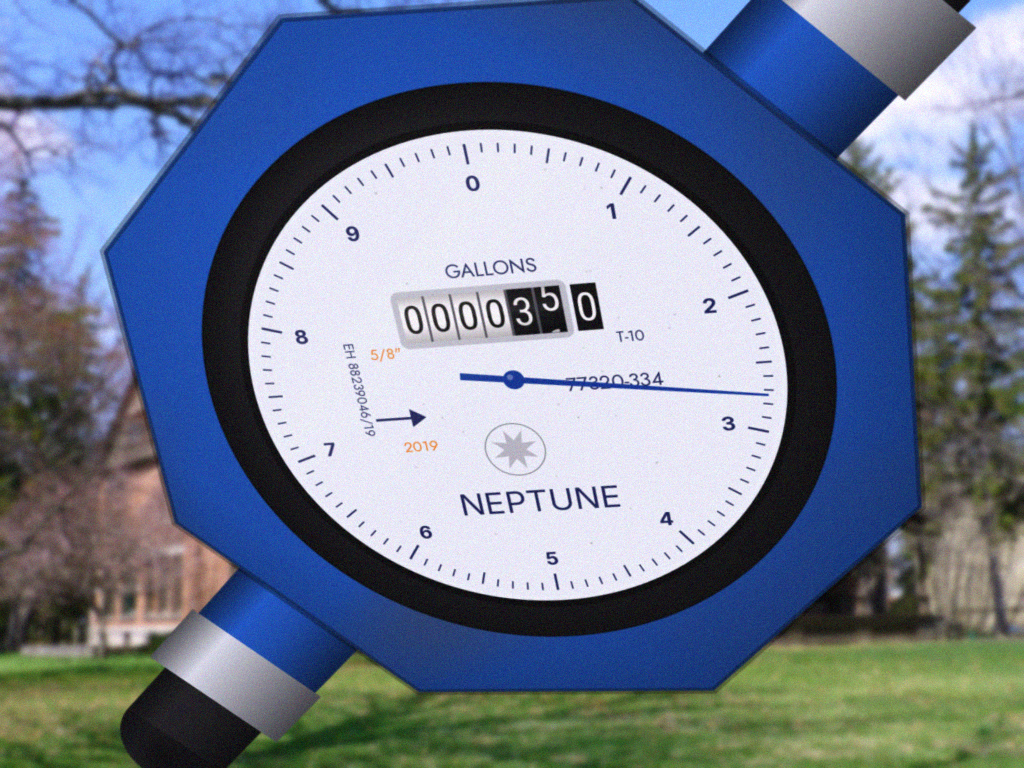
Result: 352.7 gal
